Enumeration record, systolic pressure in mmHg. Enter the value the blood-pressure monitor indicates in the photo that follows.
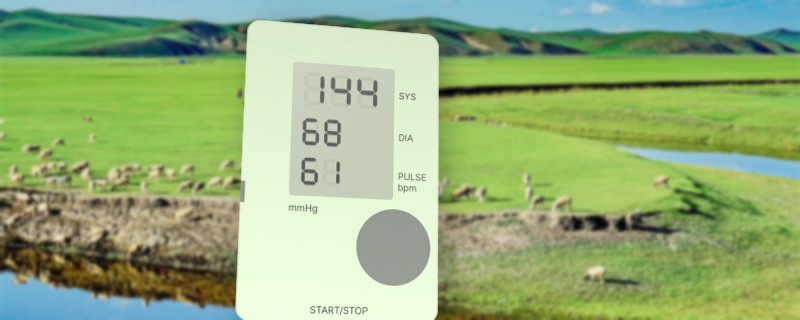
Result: 144 mmHg
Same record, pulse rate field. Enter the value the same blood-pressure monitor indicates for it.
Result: 61 bpm
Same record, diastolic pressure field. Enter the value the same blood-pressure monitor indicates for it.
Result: 68 mmHg
